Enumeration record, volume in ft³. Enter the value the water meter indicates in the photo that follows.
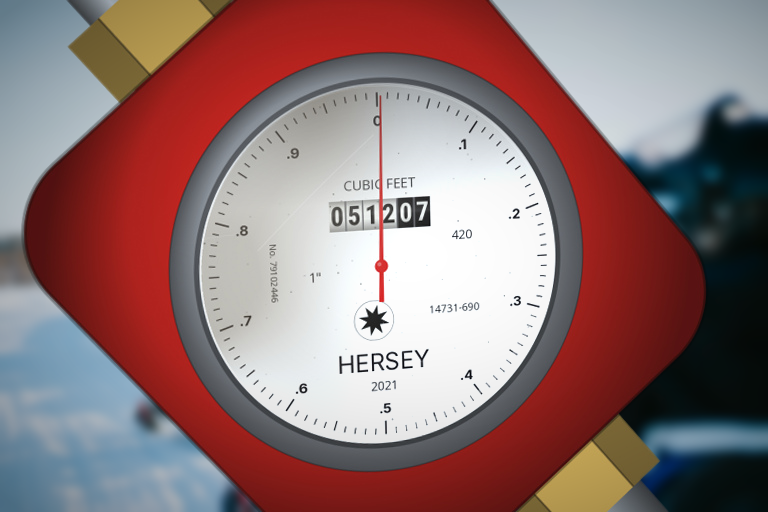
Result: 51207.00 ft³
